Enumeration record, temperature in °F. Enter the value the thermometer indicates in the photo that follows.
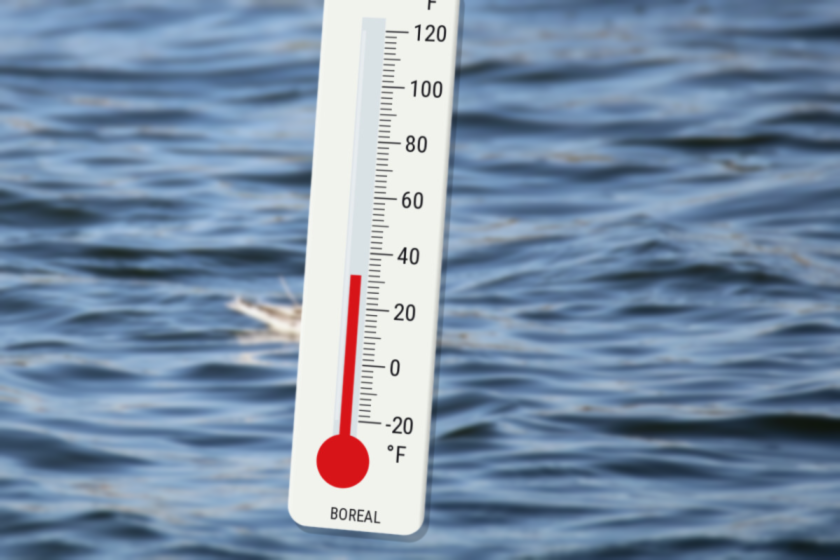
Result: 32 °F
